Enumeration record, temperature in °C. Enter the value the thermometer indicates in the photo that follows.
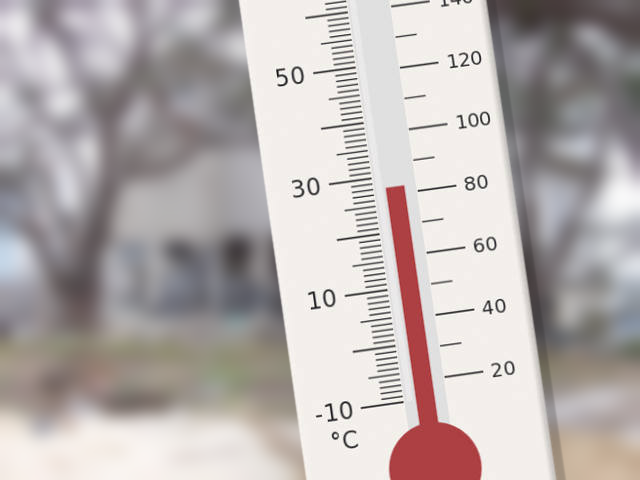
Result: 28 °C
